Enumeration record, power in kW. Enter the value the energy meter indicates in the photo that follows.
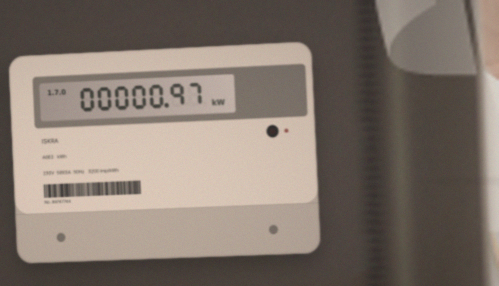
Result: 0.97 kW
